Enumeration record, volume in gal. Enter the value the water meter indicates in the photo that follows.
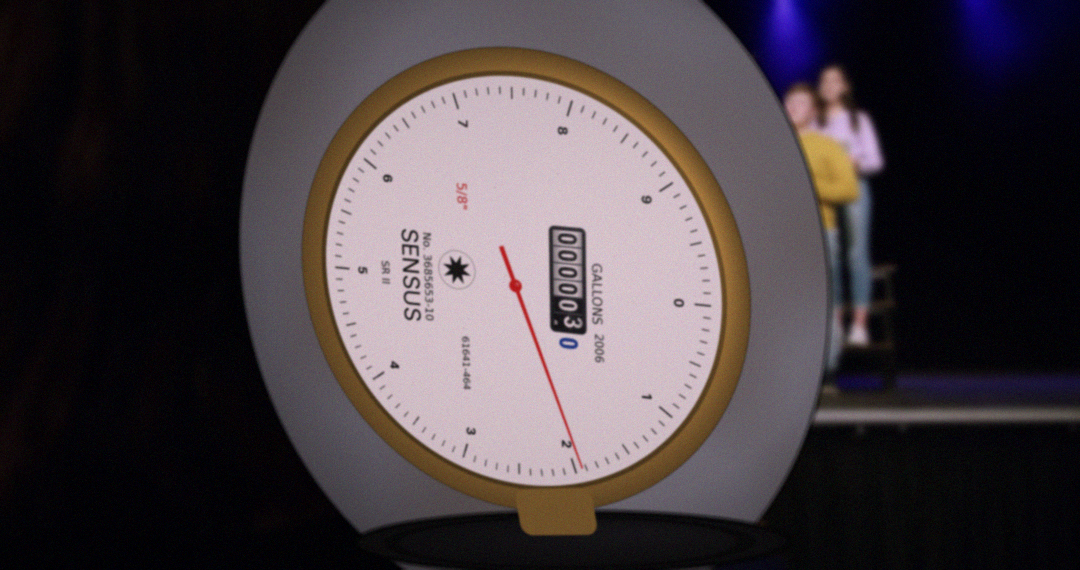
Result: 31.9 gal
